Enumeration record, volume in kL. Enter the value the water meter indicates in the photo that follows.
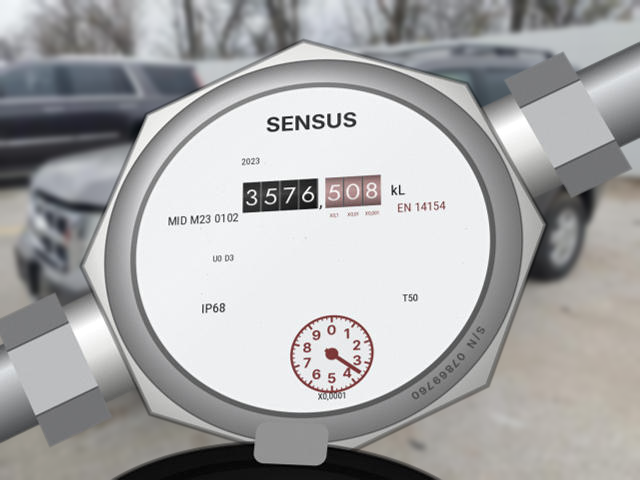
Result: 3576.5083 kL
